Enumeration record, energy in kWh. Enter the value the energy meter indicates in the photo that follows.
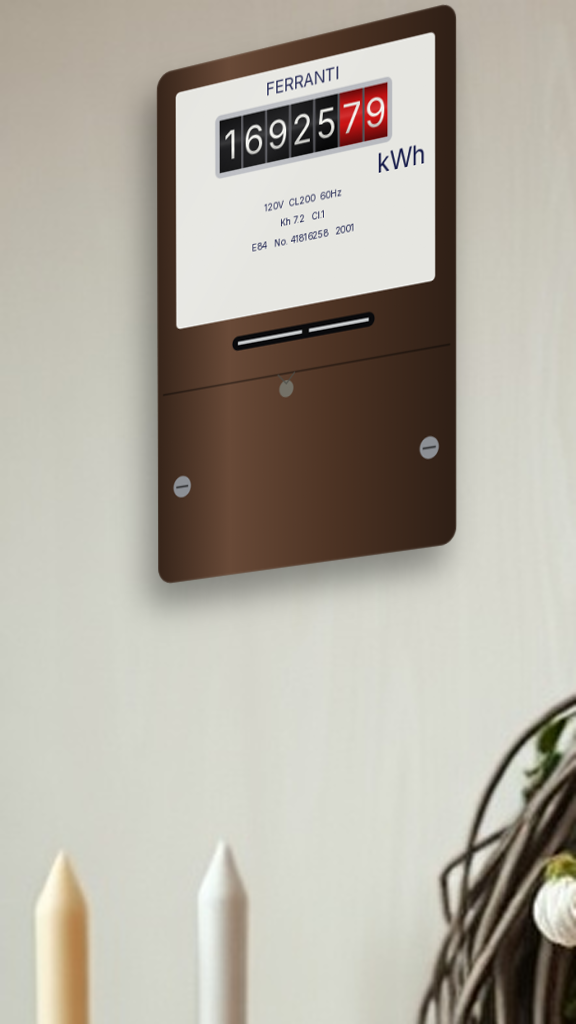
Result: 16925.79 kWh
